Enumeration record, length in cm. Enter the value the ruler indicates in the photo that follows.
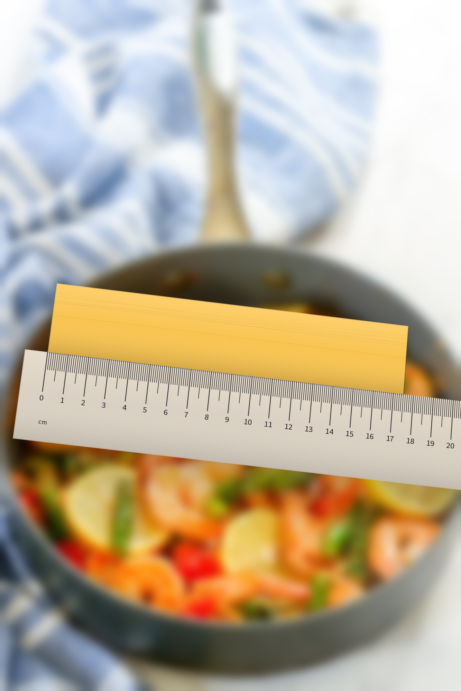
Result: 17.5 cm
